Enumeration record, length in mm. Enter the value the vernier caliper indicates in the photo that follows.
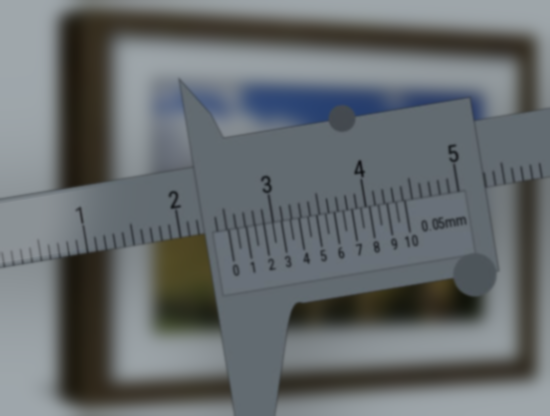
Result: 25.2 mm
